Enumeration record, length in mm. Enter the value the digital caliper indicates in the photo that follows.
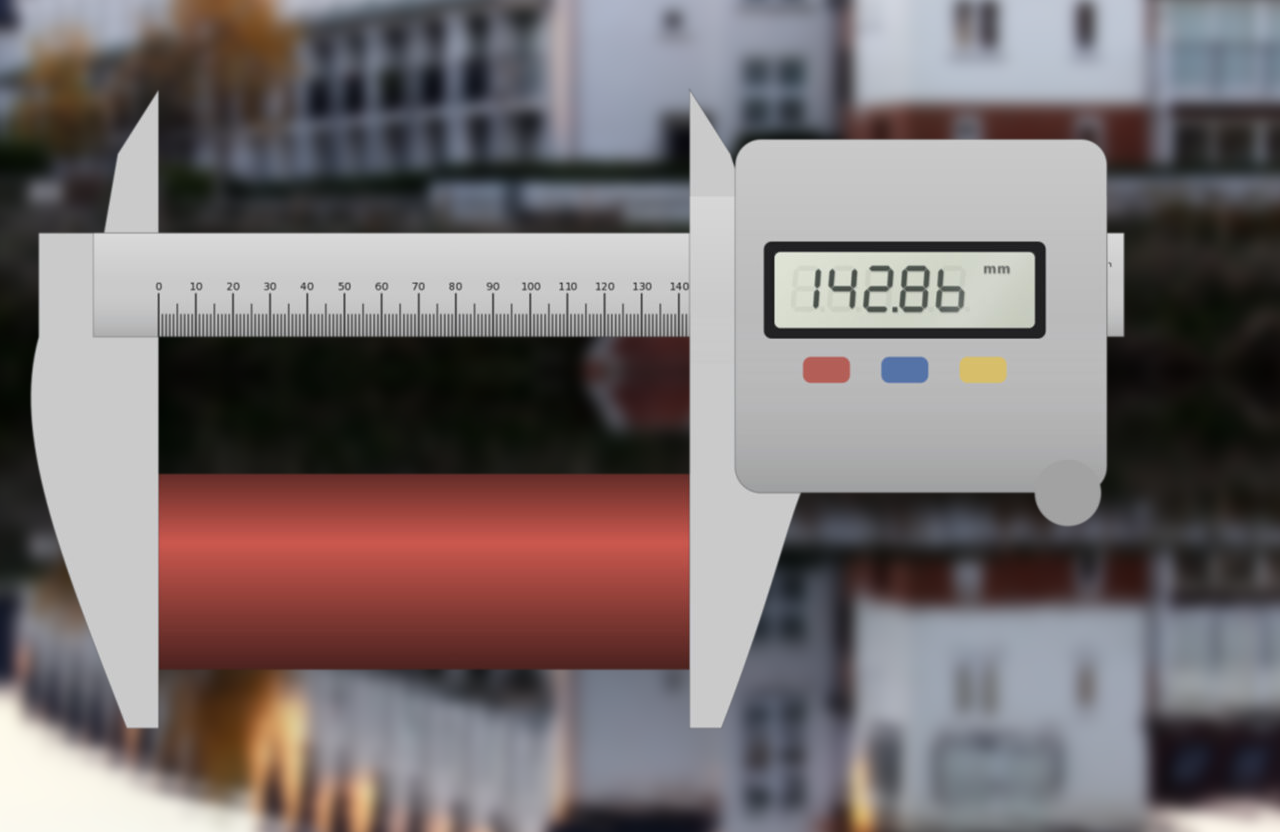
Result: 142.86 mm
